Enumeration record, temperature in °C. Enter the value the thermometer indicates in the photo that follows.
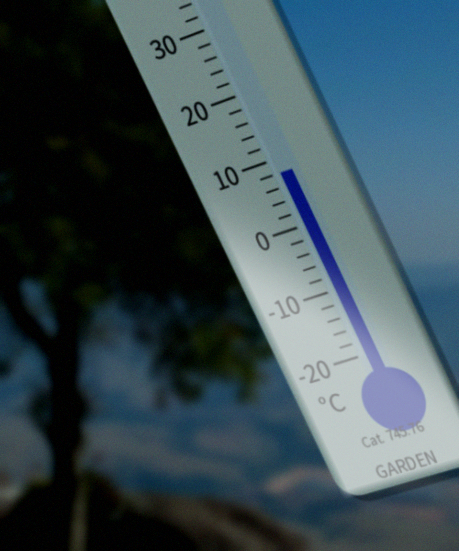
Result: 8 °C
